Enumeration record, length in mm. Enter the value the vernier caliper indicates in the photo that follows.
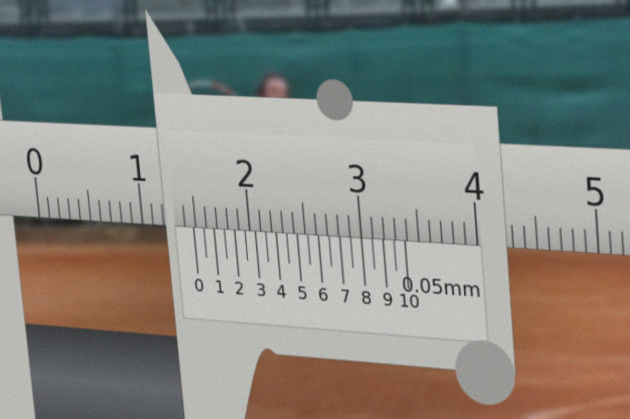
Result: 14.8 mm
